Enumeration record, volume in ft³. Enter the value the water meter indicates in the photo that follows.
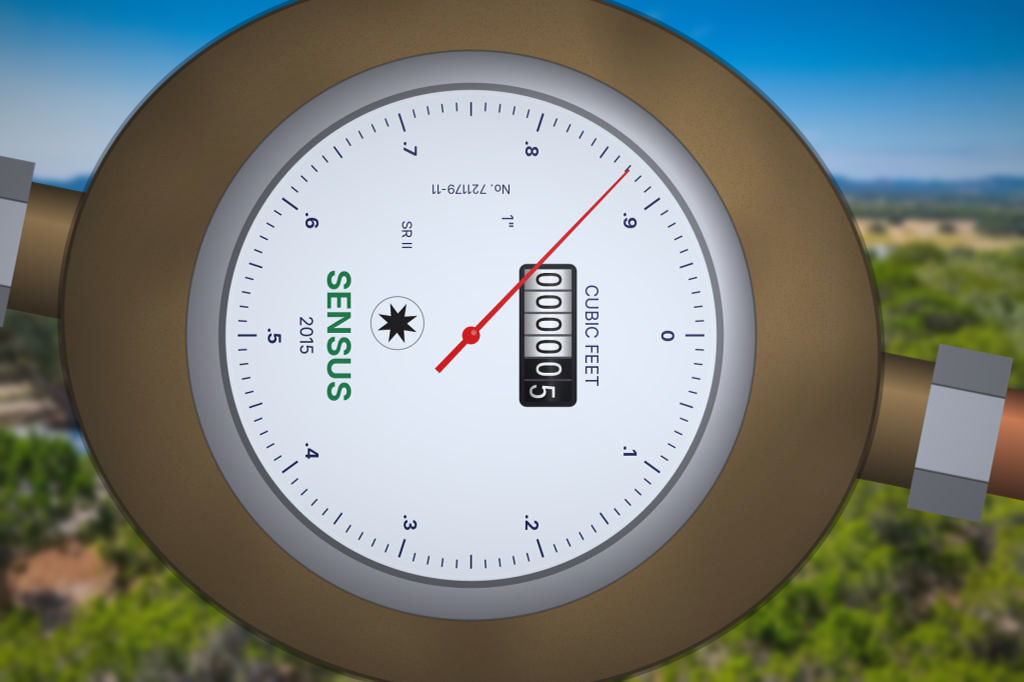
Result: 4.87 ft³
